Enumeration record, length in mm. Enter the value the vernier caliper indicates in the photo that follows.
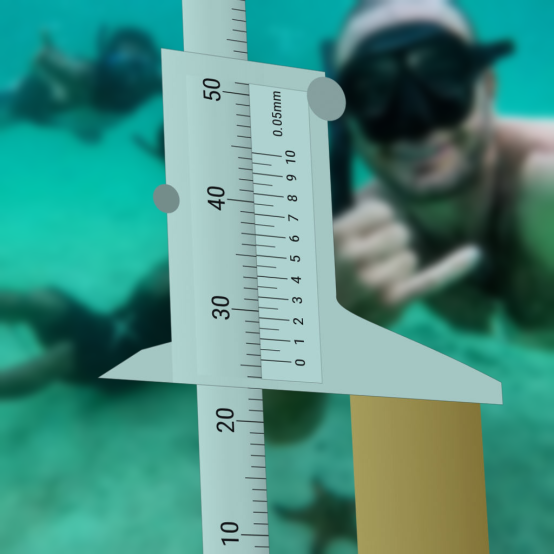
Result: 25.6 mm
